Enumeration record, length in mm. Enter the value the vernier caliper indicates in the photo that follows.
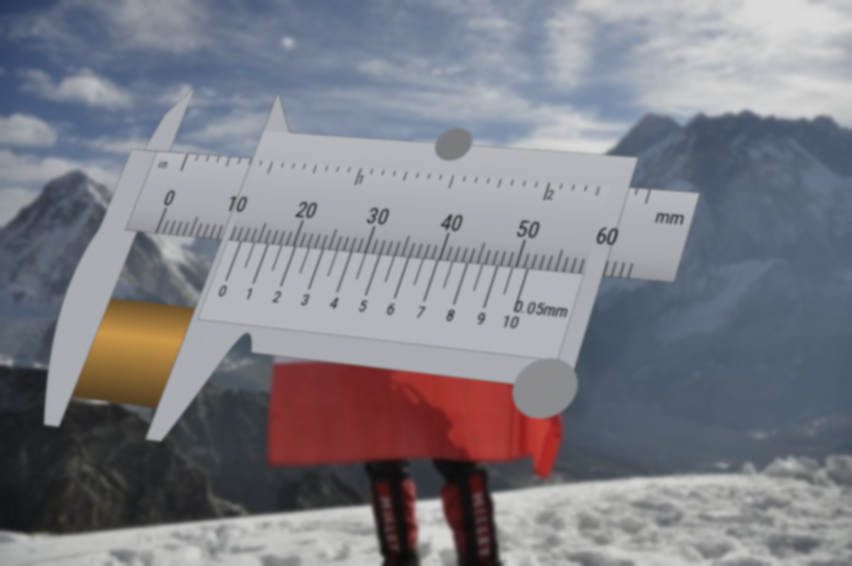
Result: 12.5 mm
